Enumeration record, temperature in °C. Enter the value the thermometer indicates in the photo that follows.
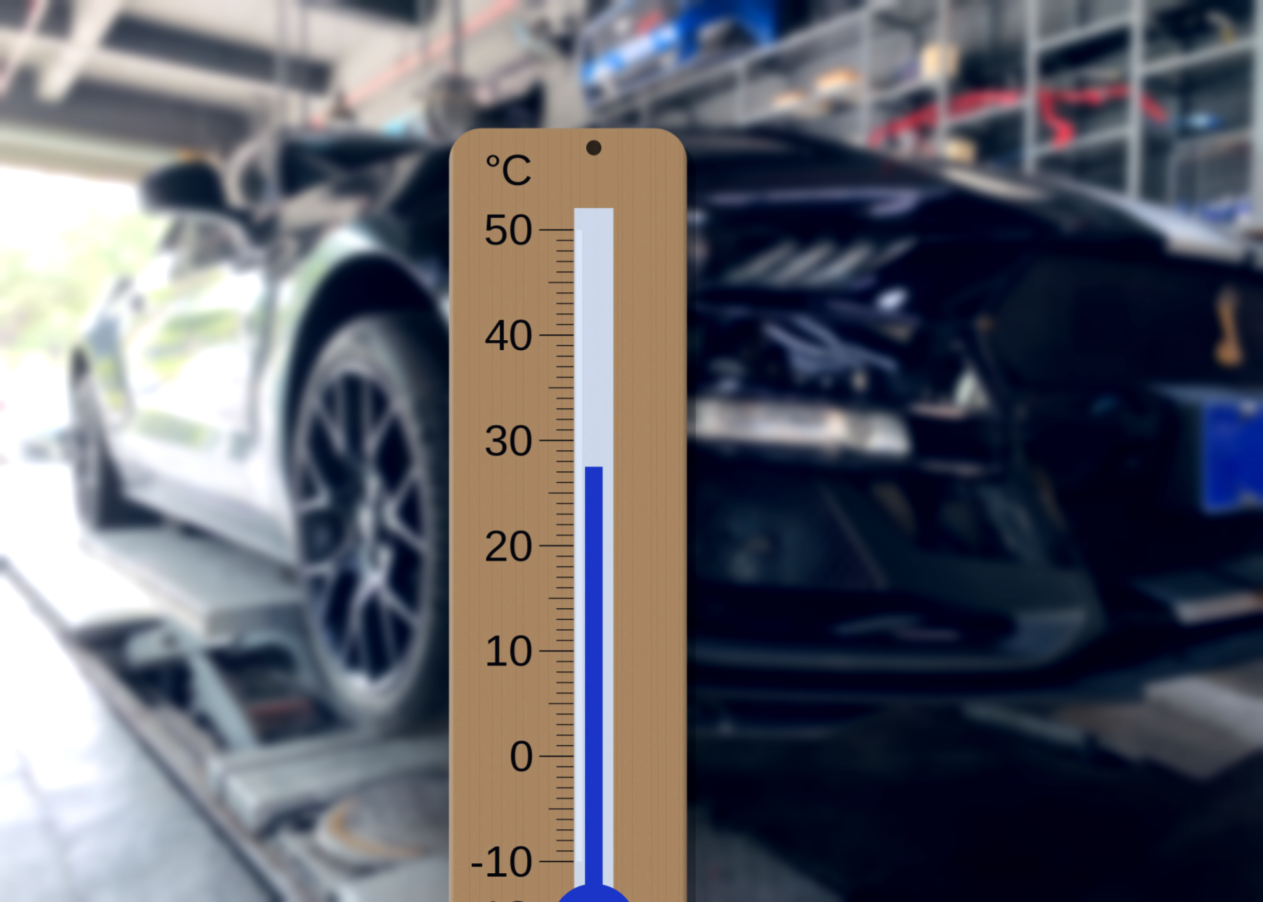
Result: 27.5 °C
